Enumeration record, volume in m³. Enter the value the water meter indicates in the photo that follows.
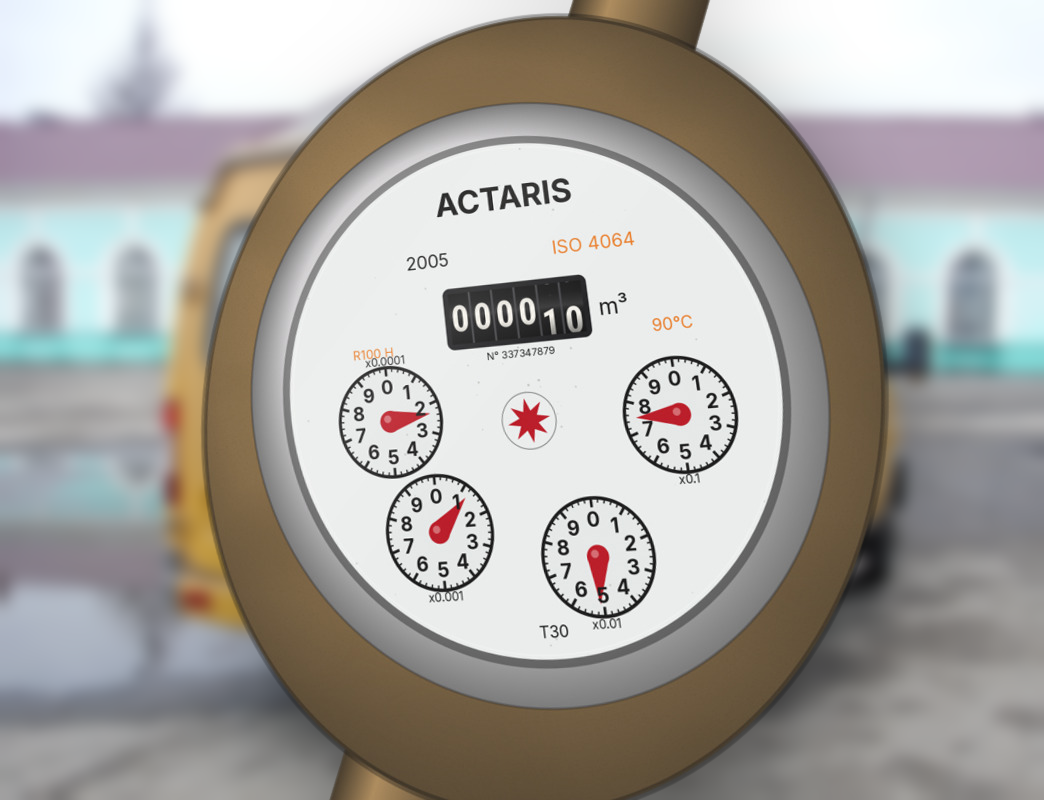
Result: 9.7512 m³
